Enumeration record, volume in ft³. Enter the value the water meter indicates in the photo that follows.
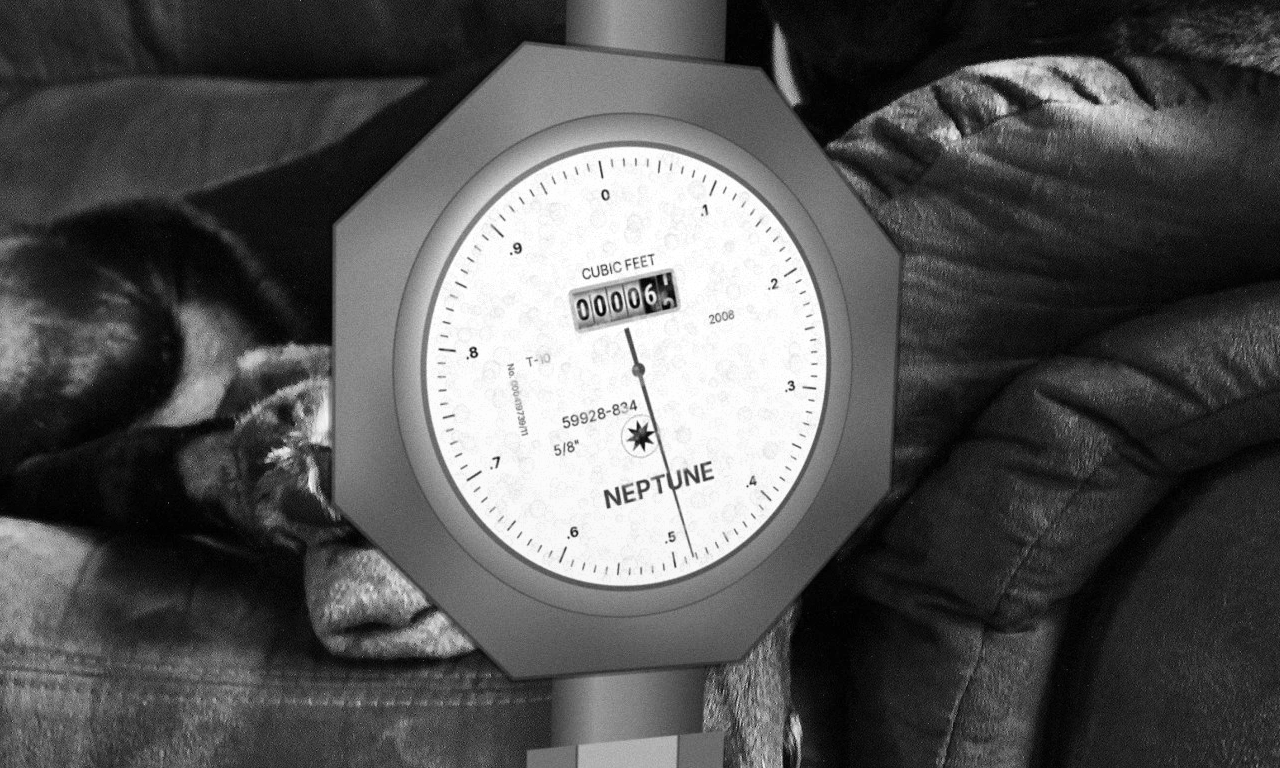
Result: 61.48 ft³
